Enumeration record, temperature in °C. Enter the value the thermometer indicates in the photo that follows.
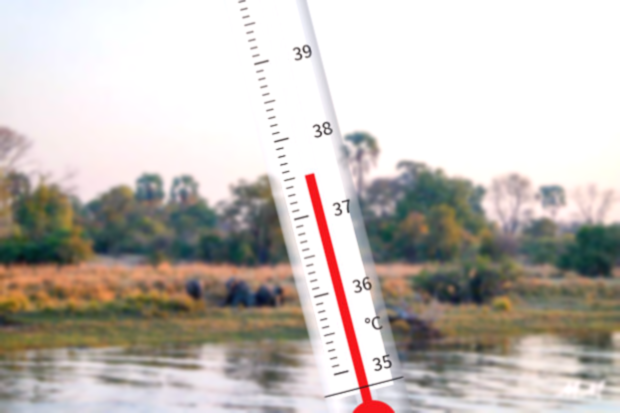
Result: 37.5 °C
